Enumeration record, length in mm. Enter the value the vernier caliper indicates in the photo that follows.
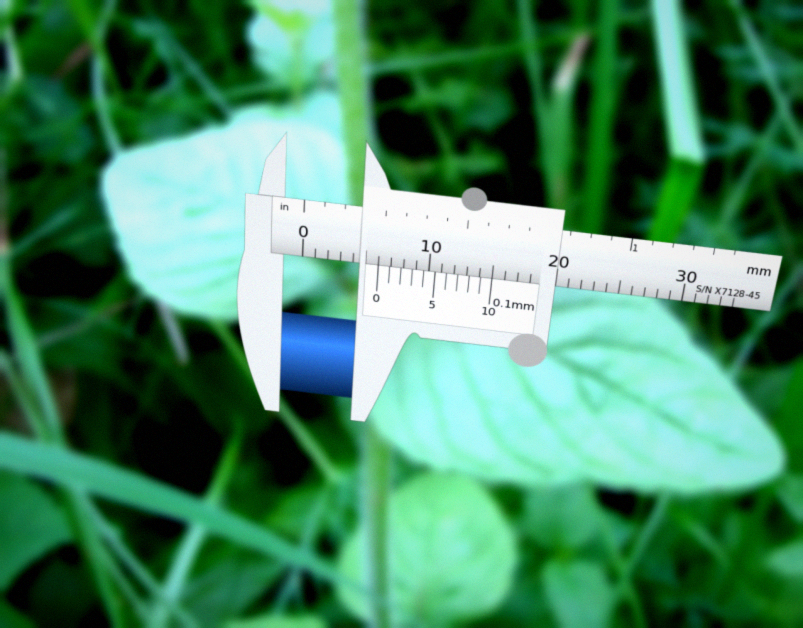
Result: 6.0 mm
